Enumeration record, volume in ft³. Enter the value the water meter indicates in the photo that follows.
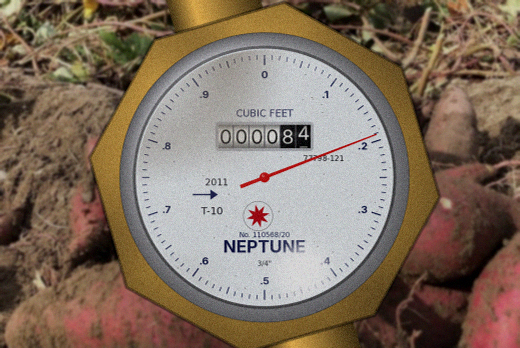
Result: 84.19 ft³
